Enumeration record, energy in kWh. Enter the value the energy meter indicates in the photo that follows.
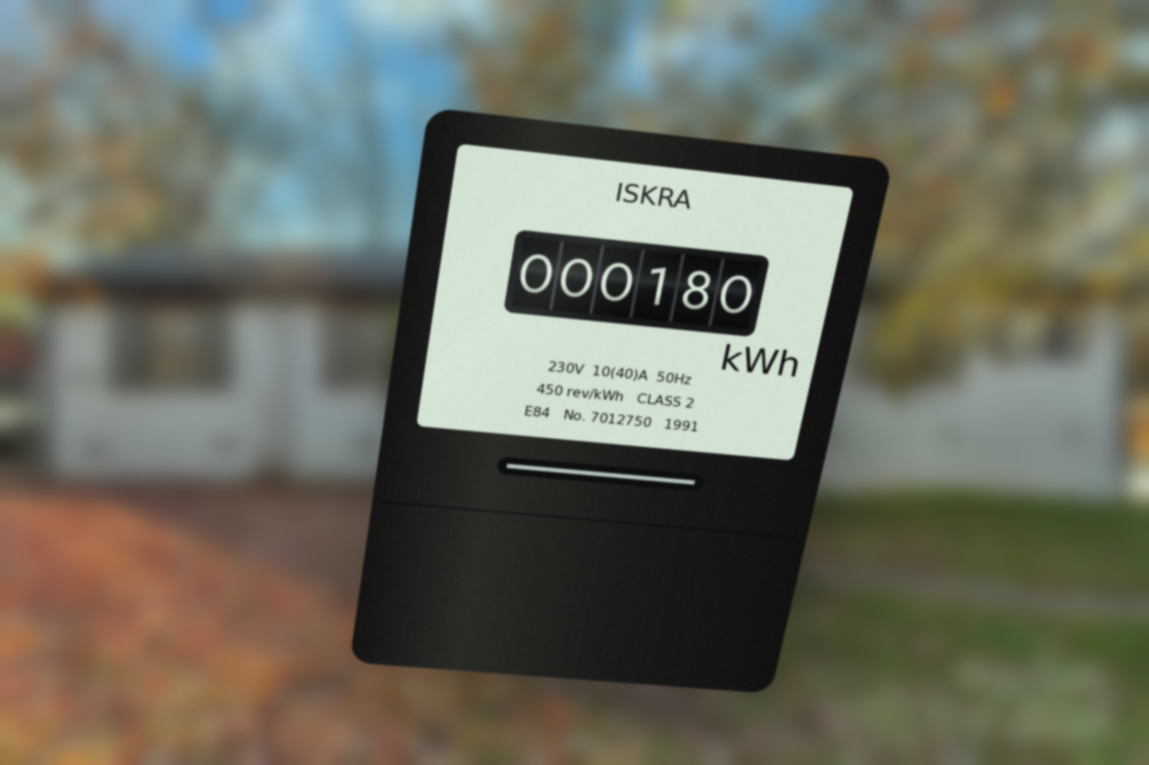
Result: 180 kWh
